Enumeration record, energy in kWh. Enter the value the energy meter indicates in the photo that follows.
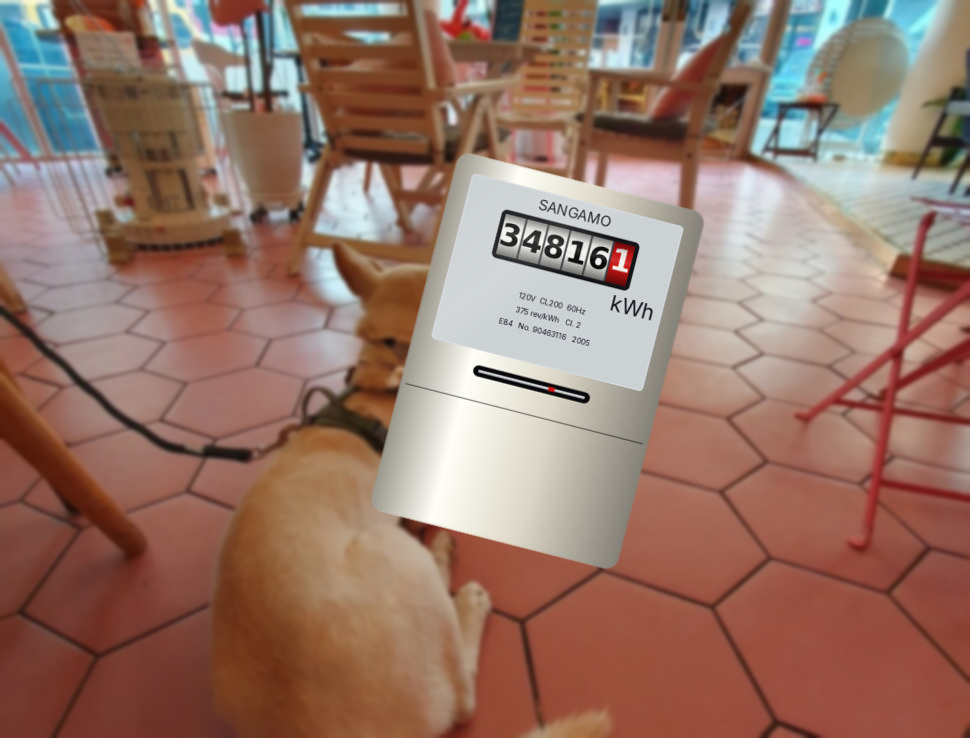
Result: 34816.1 kWh
